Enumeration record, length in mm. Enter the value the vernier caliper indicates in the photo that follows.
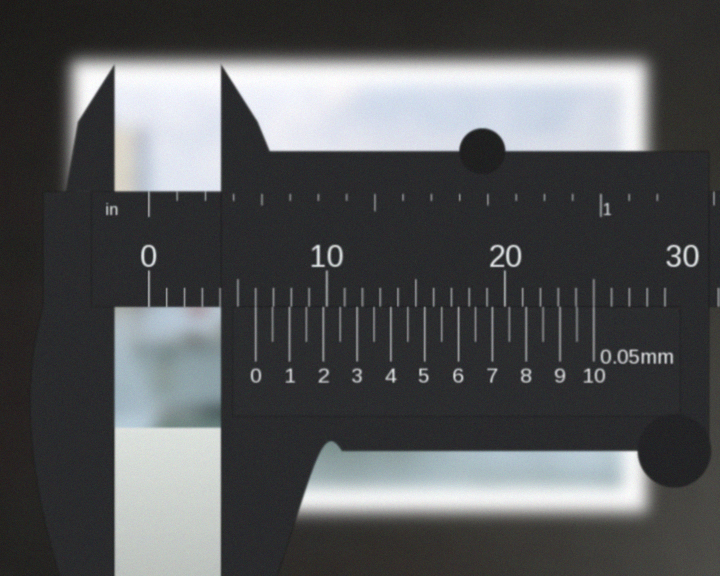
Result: 6.0 mm
